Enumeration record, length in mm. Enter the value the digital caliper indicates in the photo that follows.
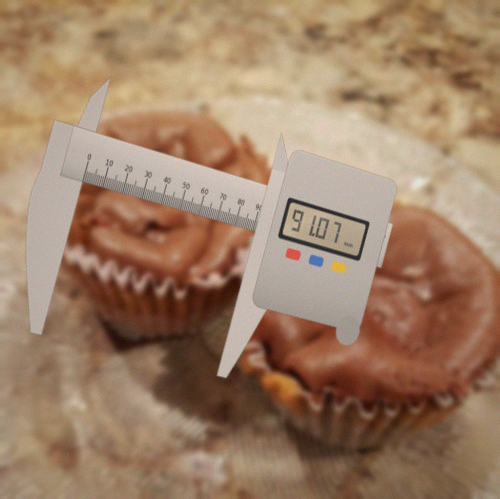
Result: 91.07 mm
